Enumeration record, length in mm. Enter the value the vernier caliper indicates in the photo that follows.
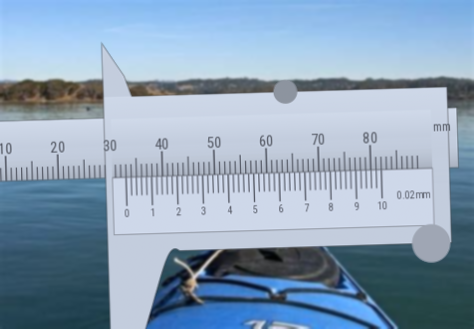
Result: 33.0 mm
